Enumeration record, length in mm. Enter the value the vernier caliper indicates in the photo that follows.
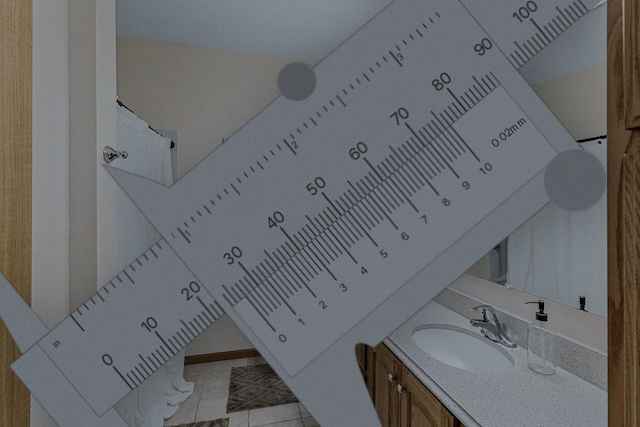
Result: 27.0 mm
